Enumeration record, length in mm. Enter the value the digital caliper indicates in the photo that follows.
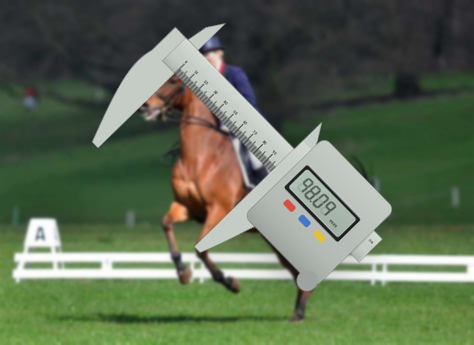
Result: 98.09 mm
